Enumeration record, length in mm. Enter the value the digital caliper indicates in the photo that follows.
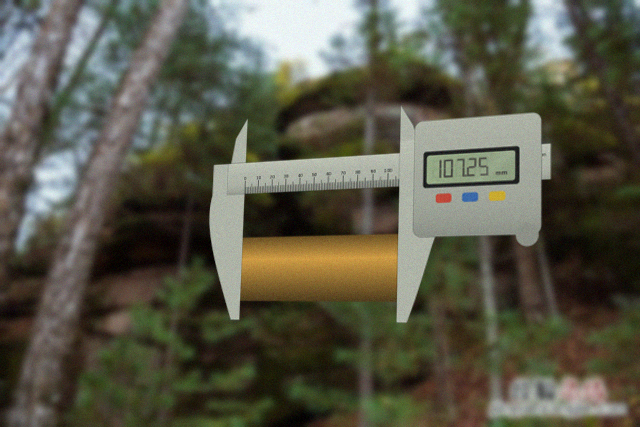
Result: 107.25 mm
